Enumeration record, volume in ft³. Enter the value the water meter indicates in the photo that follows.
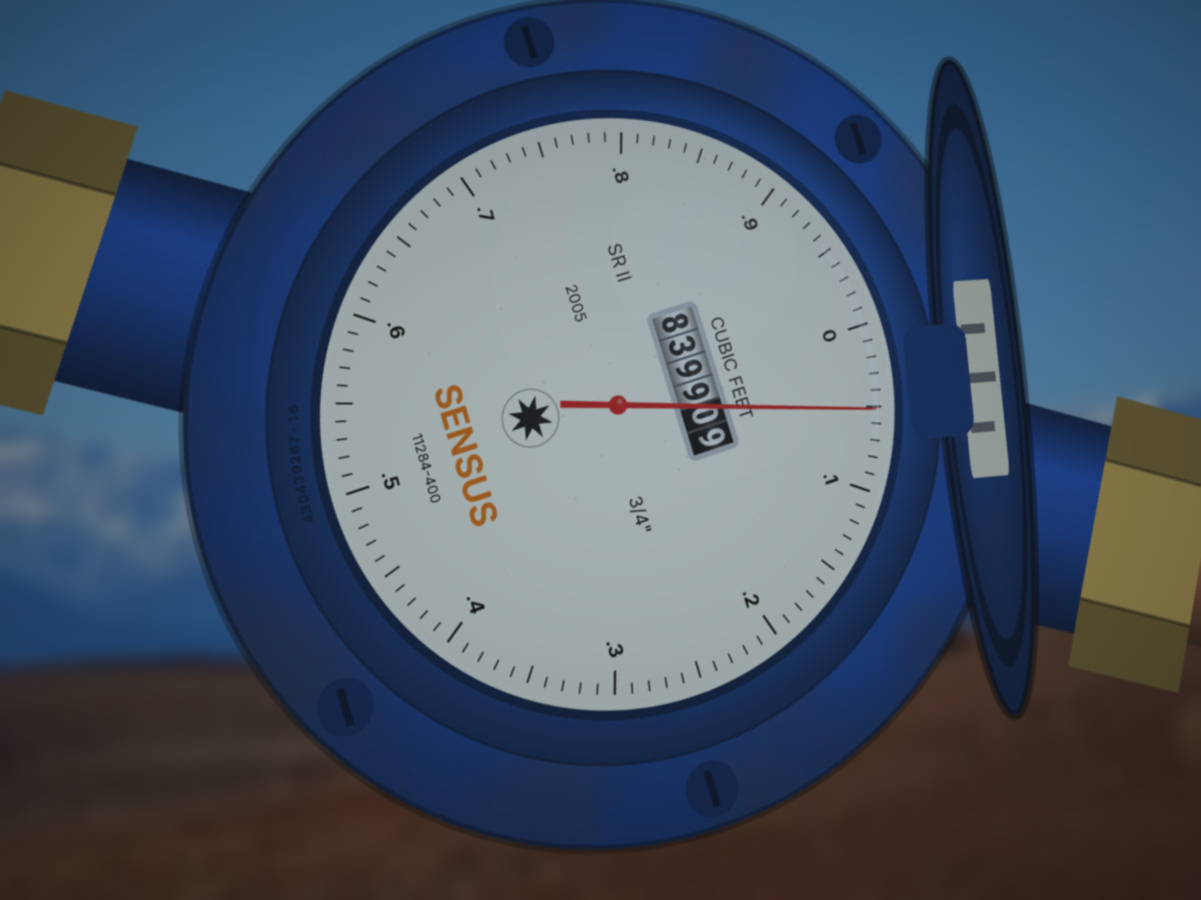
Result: 839909.05 ft³
